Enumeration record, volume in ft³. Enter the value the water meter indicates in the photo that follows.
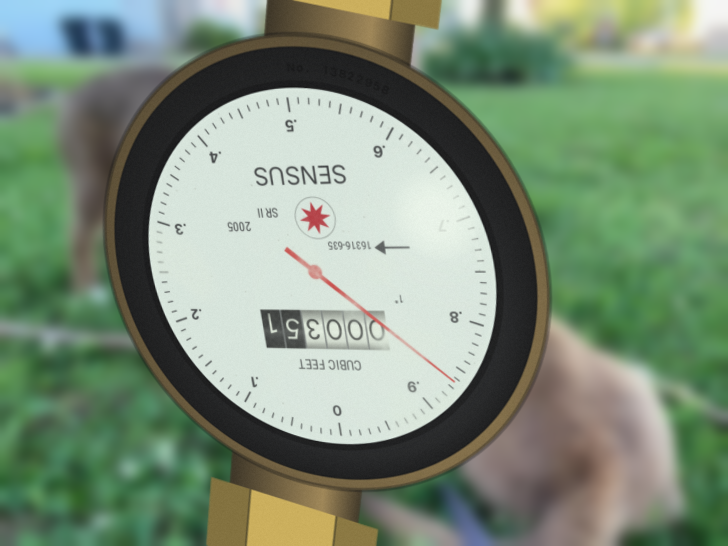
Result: 350.86 ft³
